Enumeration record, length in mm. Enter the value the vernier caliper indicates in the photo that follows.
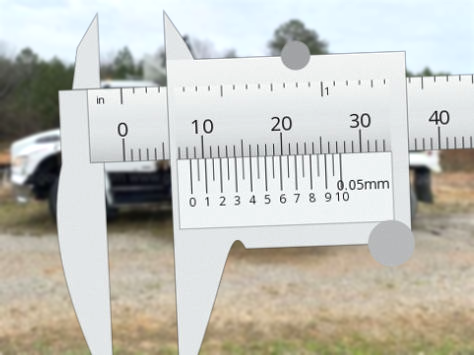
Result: 8.4 mm
